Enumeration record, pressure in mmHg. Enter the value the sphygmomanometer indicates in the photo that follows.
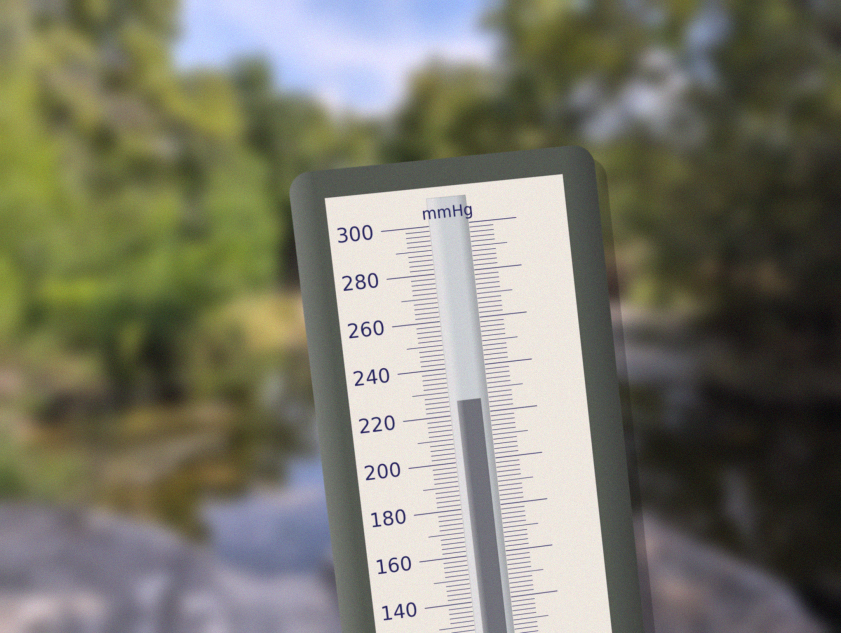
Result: 226 mmHg
